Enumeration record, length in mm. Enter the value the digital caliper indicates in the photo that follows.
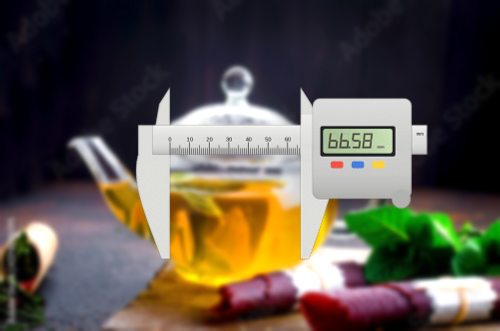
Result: 66.58 mm
